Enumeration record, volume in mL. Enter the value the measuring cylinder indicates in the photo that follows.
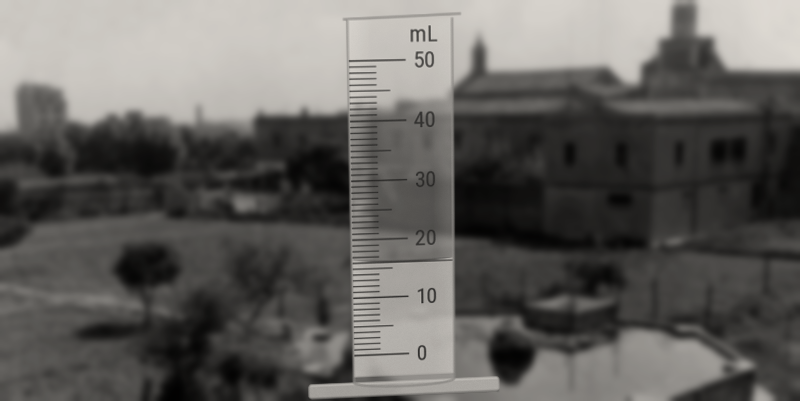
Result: 16 mL
